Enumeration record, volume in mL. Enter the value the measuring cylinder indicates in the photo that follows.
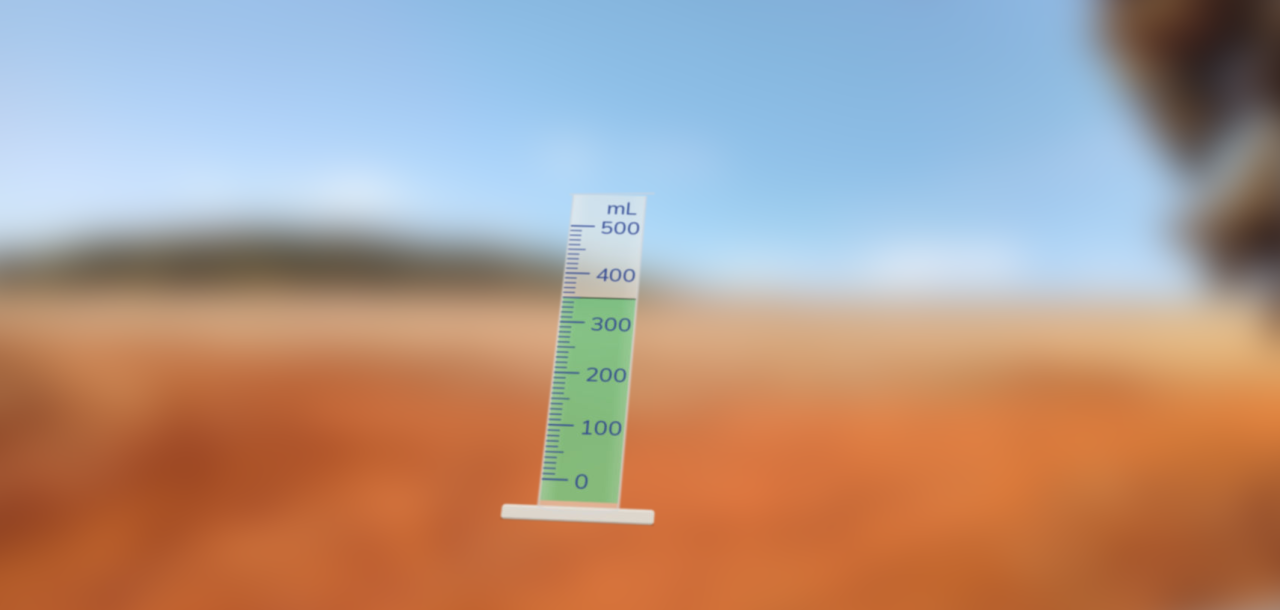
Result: 350 mL
